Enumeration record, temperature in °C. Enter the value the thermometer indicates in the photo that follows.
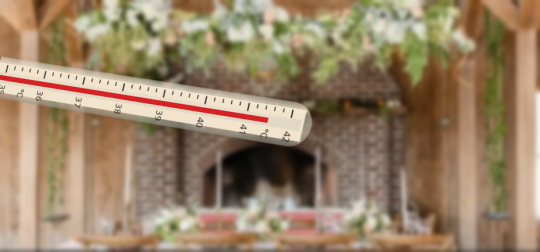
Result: 41.5 °C
